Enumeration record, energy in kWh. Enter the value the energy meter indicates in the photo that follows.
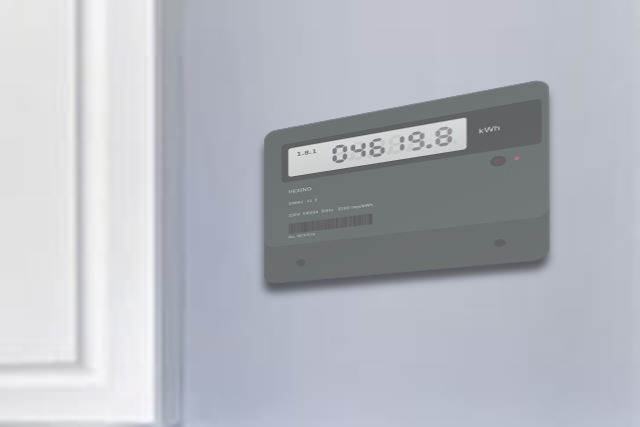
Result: 4619.8 kWh
